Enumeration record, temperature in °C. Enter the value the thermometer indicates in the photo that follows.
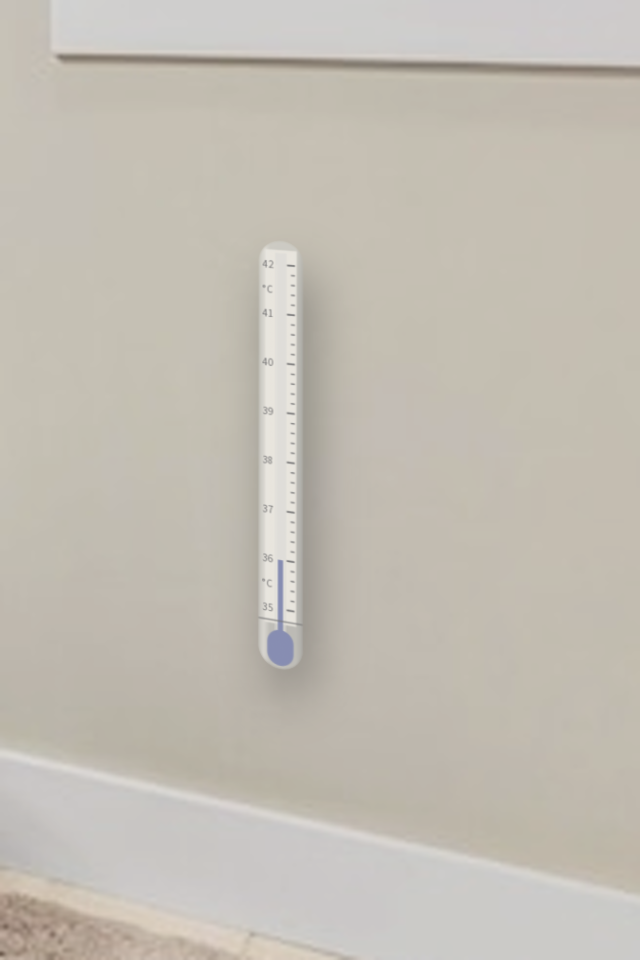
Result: 36 °C
